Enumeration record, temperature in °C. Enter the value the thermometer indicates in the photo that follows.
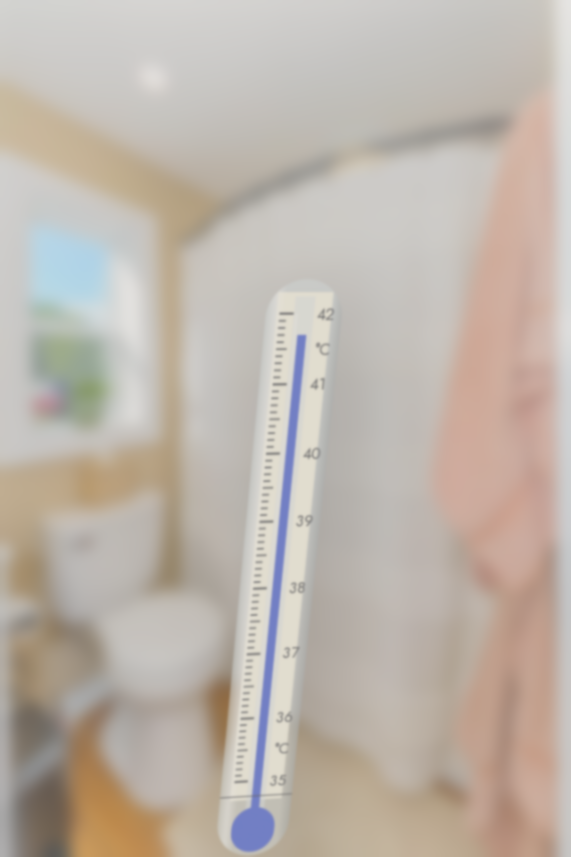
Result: 41.7 °C
